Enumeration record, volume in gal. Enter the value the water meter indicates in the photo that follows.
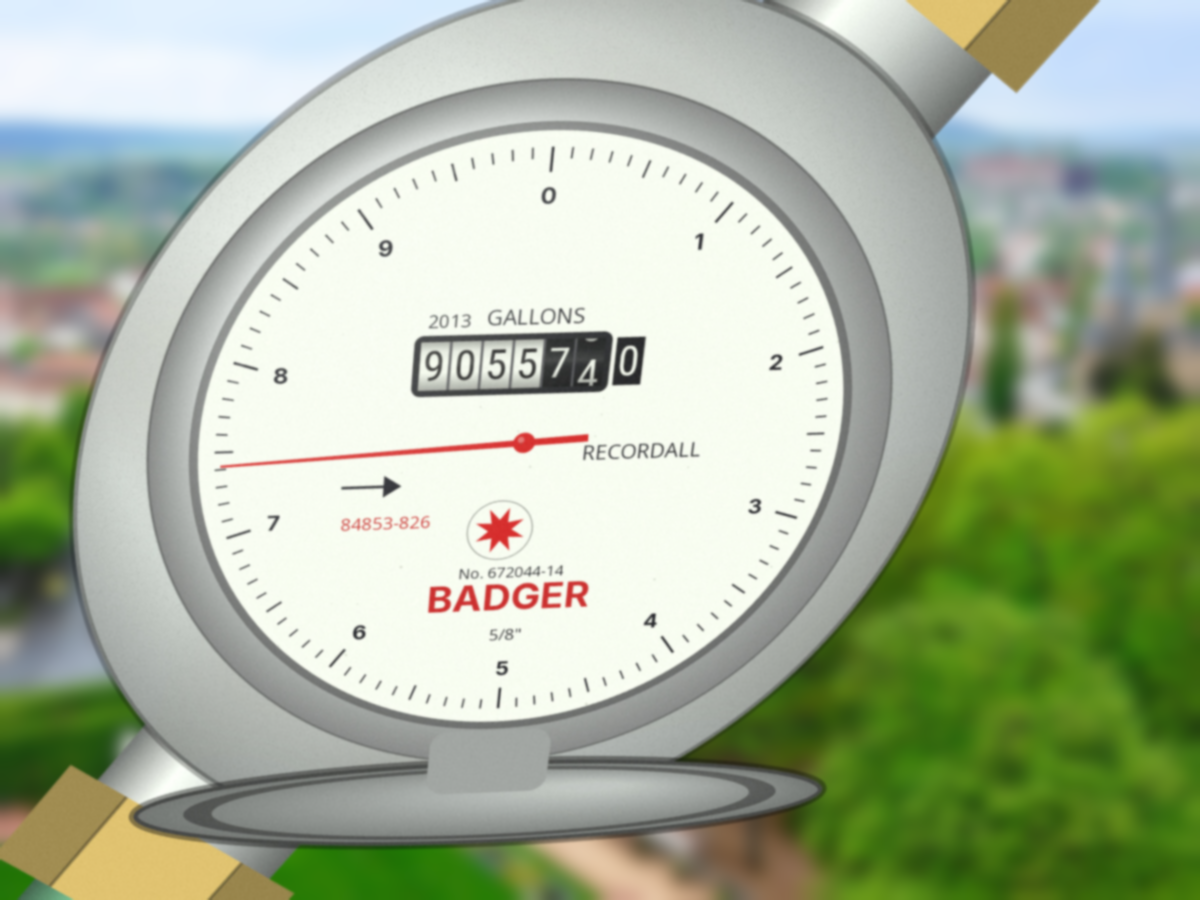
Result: 9055737.4 gal
